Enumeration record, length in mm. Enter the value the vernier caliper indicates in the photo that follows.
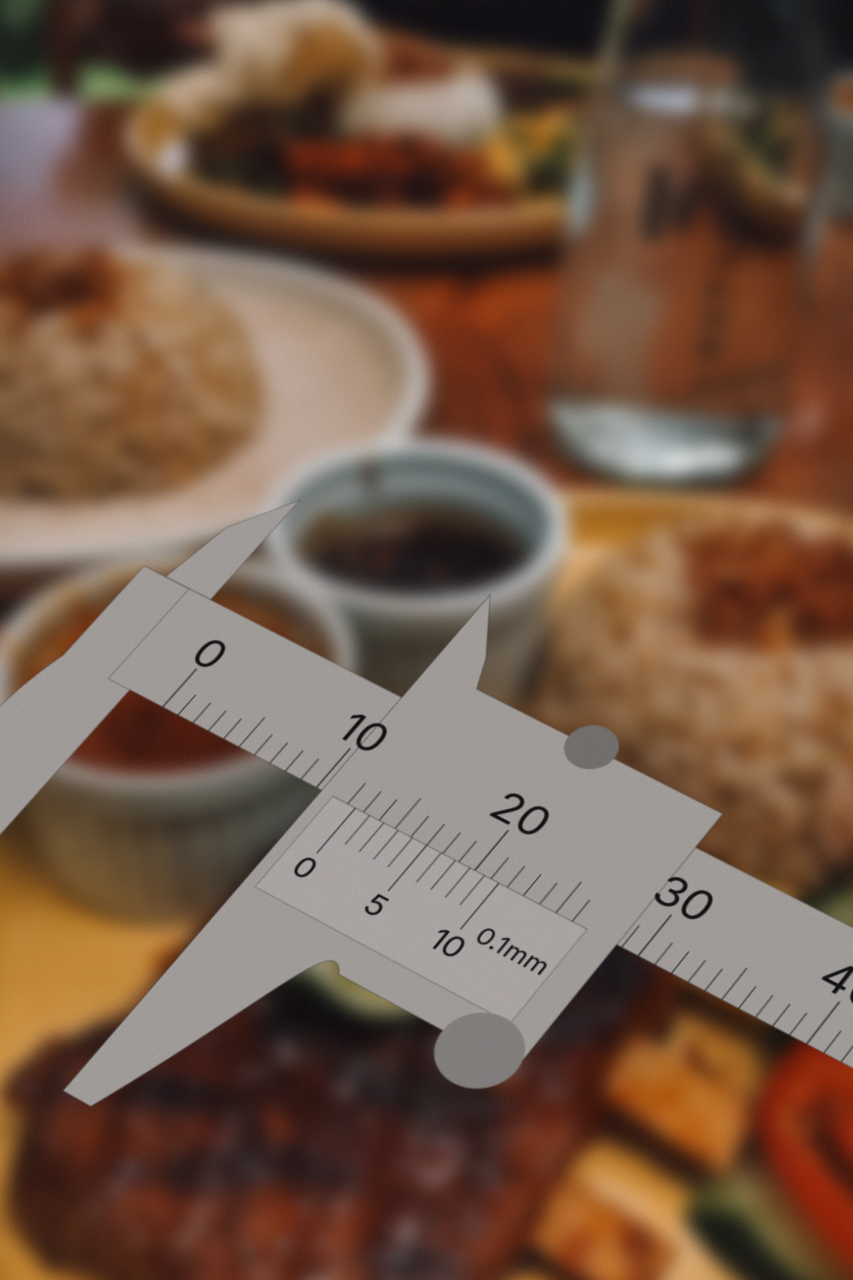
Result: 12.5 mm
